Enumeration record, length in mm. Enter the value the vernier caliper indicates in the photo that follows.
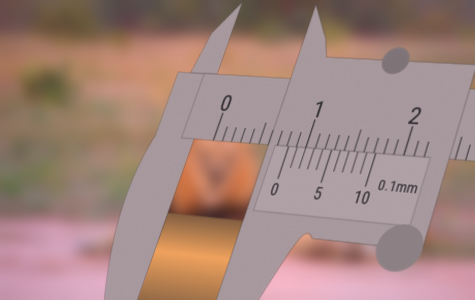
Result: 8.2 mm
